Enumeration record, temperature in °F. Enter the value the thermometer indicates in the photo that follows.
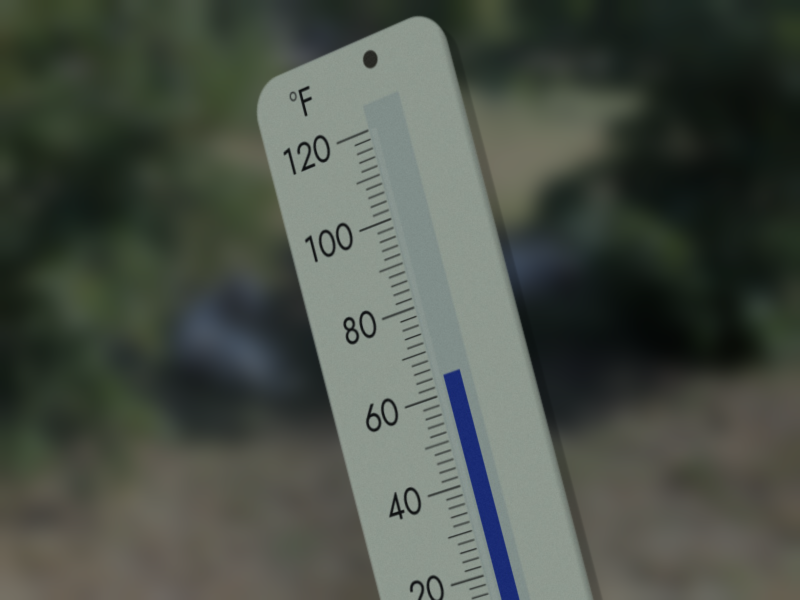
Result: 64 °F
